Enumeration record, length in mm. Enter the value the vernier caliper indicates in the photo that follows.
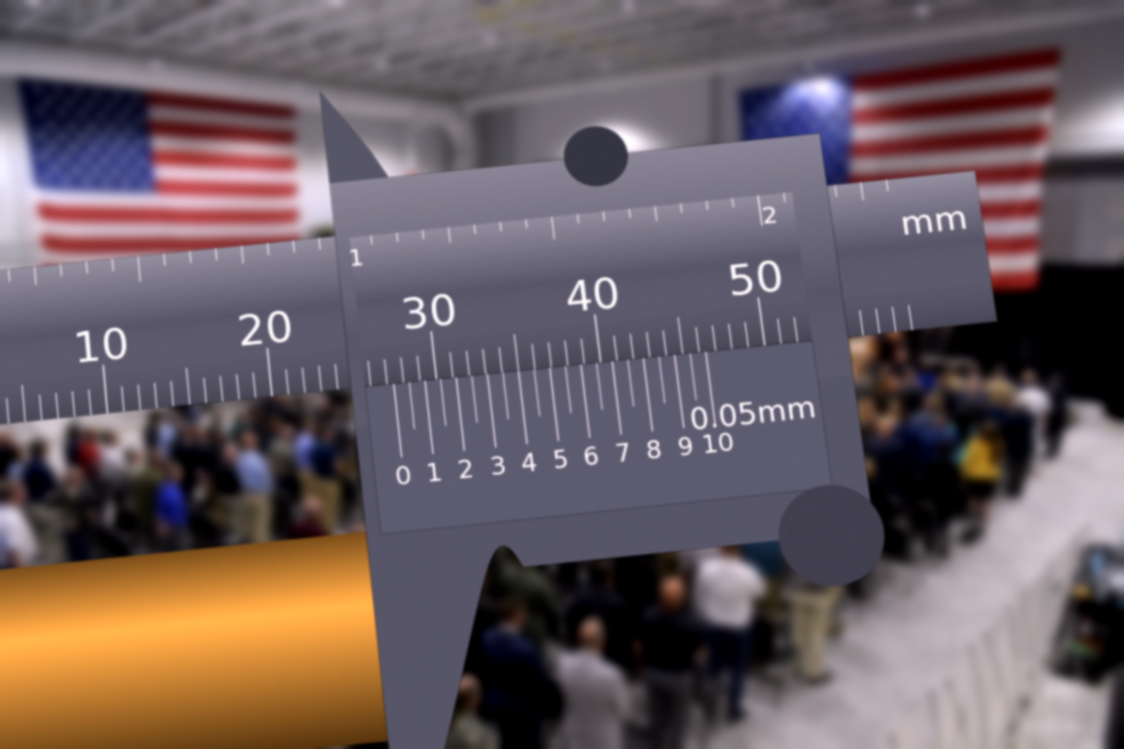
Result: 27.4 mm
